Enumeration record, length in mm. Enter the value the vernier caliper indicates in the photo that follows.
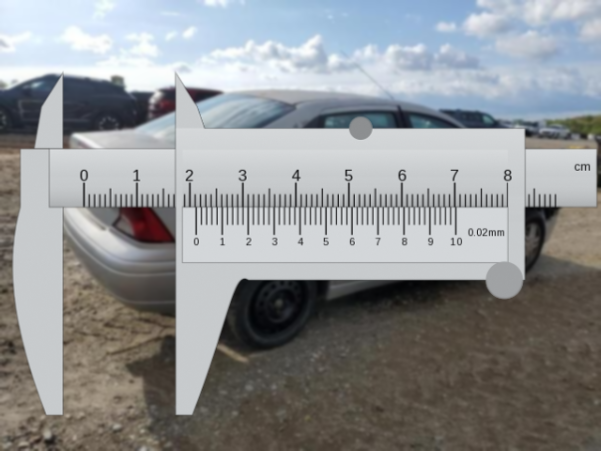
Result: 21.2 mm
